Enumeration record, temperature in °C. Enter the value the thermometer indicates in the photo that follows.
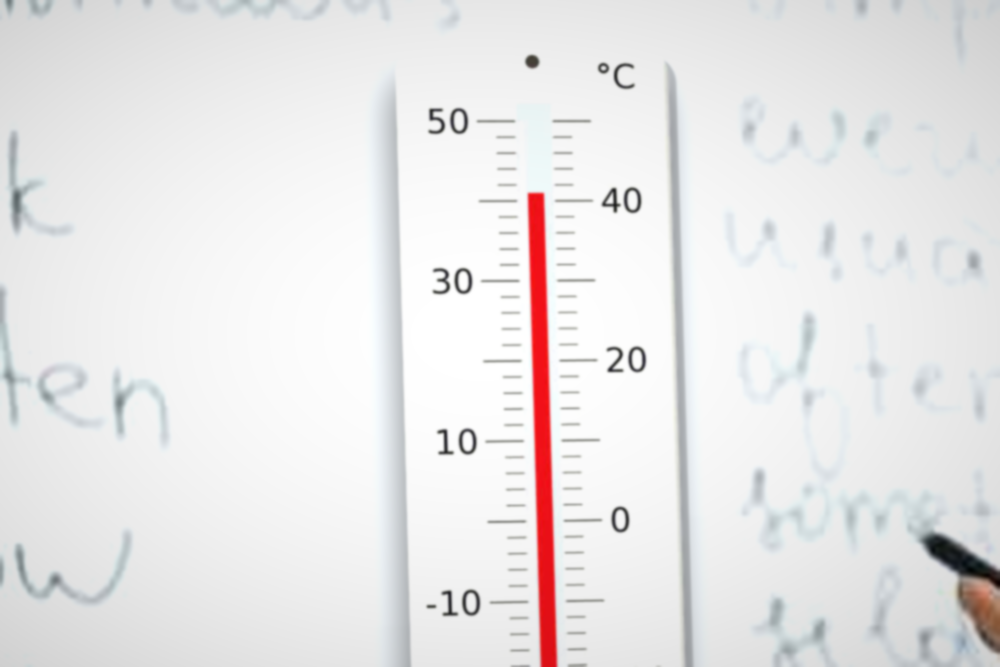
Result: 41 °C
